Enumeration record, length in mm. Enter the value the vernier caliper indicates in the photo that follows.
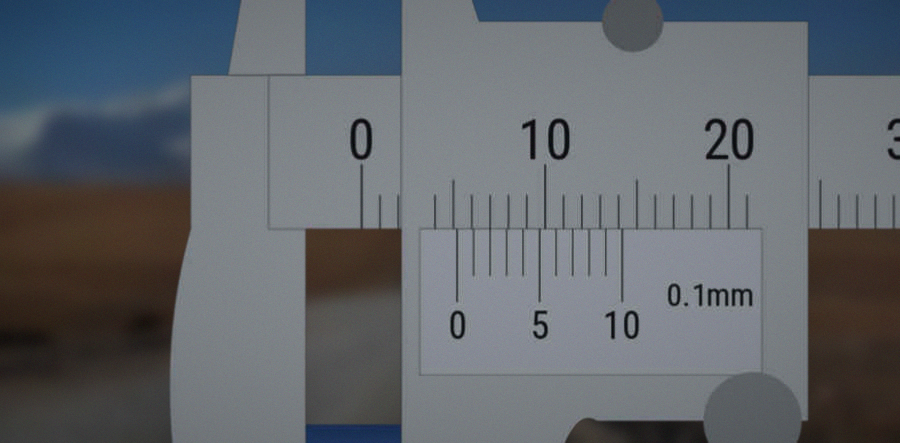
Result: 5.2 mm
